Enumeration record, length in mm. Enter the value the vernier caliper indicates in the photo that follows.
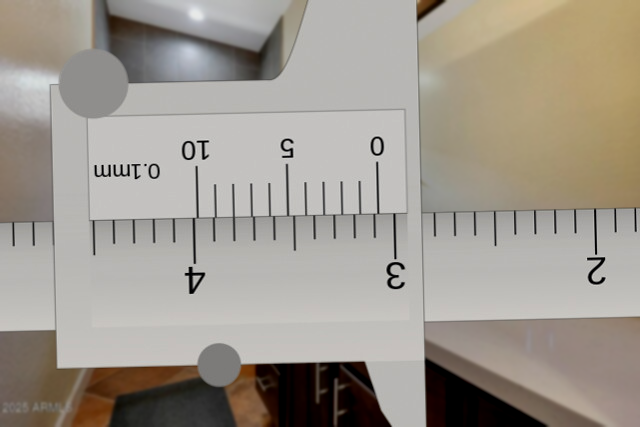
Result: 30.8 mm
